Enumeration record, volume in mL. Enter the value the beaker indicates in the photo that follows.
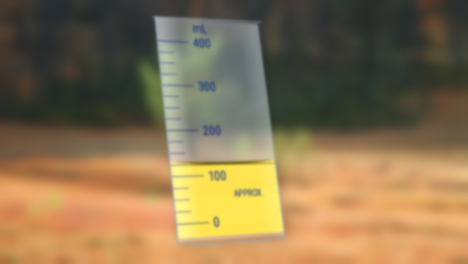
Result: 125 mL
